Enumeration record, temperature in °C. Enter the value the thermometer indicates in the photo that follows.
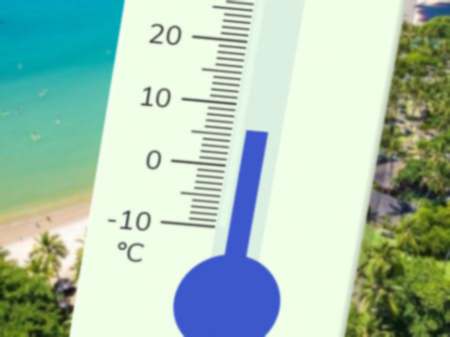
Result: 6 °C
